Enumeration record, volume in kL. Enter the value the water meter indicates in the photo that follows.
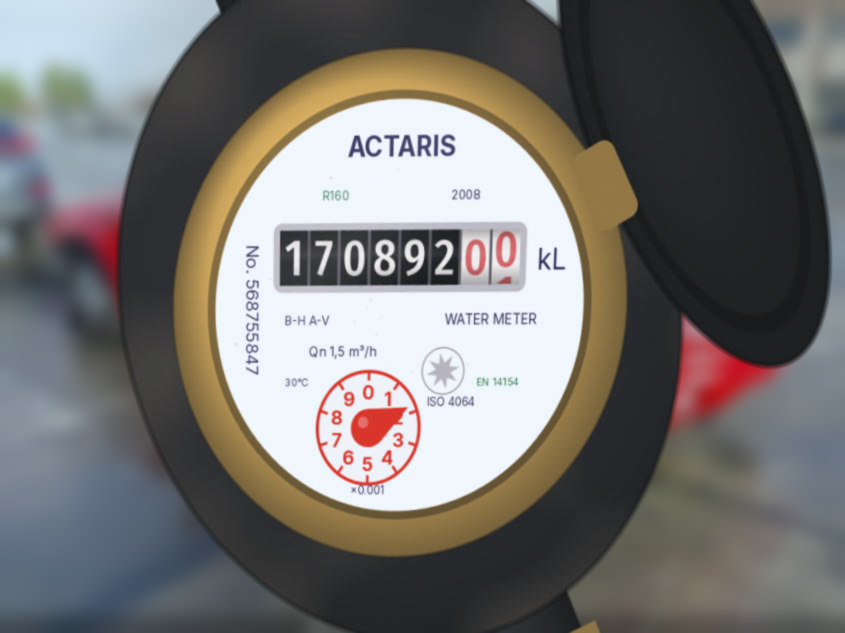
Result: 170892.001 kL
